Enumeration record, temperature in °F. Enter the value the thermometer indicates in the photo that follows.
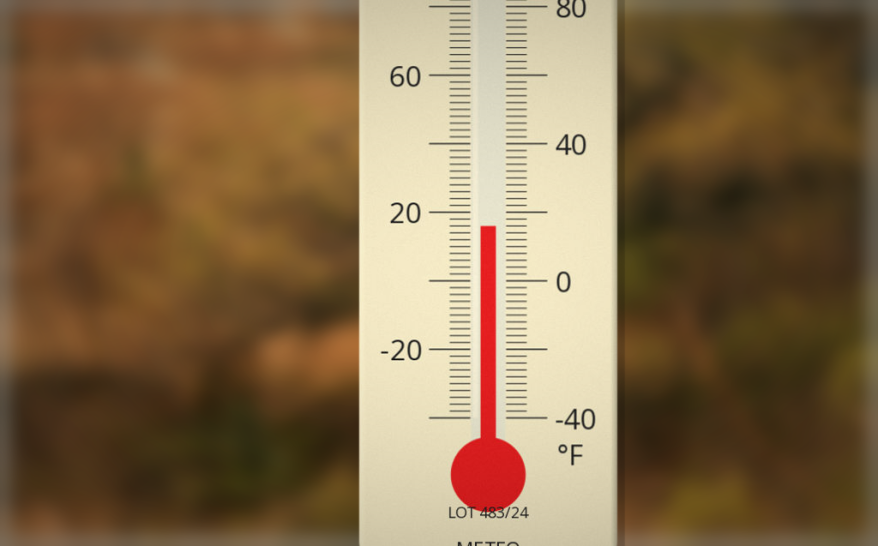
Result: 16 °F
